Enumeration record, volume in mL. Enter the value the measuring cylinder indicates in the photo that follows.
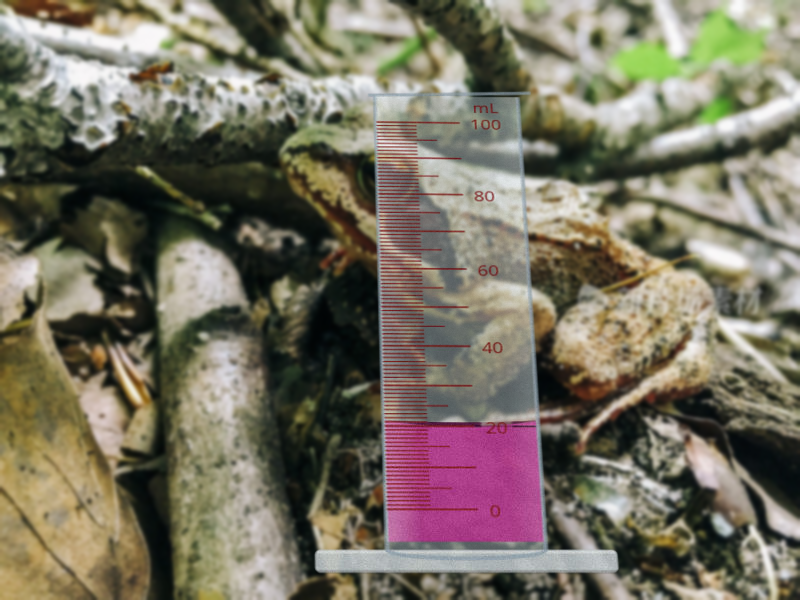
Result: 20 mL
